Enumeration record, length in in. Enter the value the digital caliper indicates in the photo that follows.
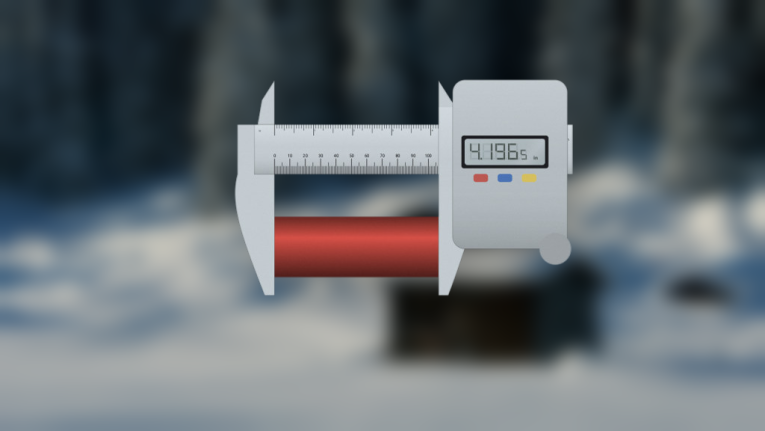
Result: 4.1965 in
